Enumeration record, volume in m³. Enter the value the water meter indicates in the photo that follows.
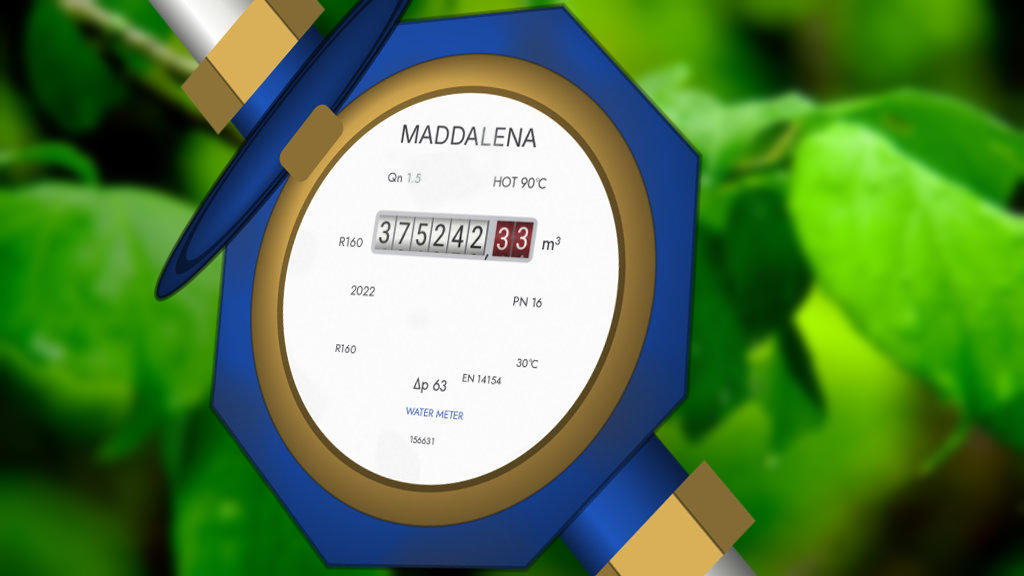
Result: 375242.33 m³
